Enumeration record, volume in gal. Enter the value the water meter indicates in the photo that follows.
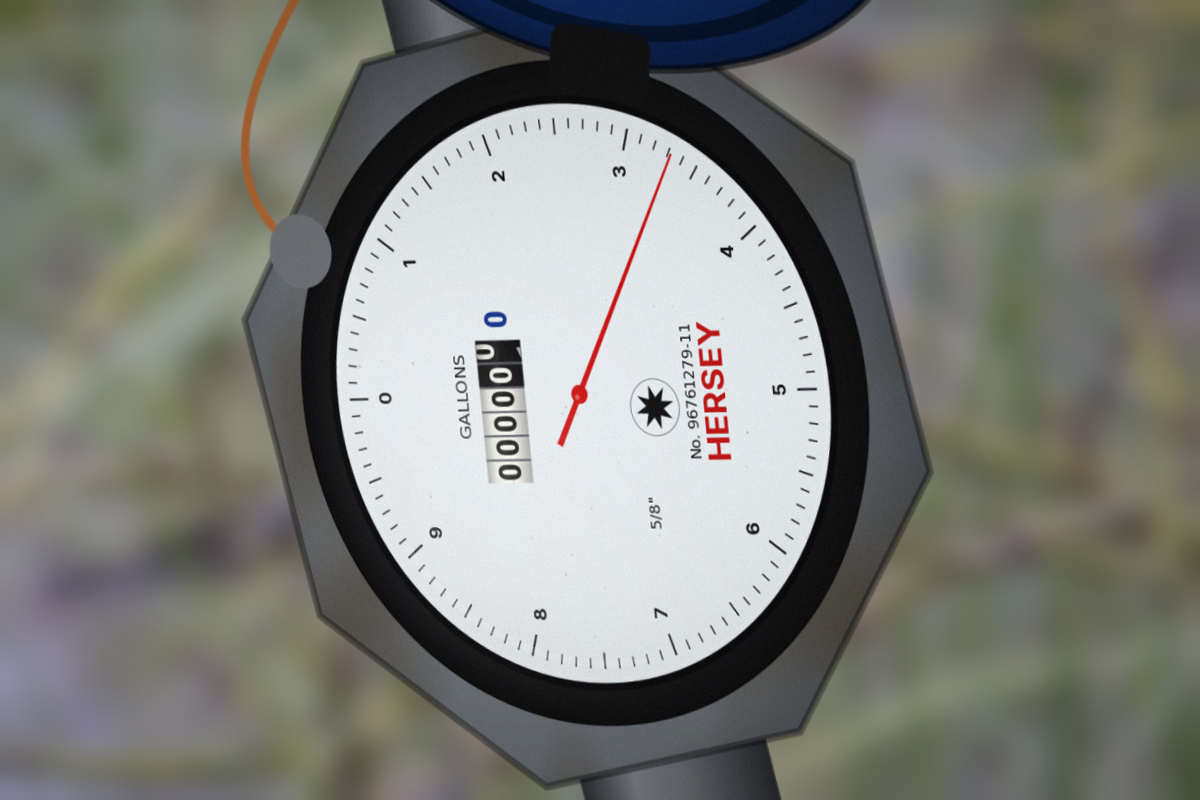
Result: 3.3 gal
